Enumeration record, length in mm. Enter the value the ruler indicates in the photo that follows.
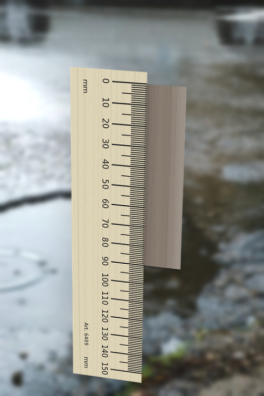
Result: 90 mm
